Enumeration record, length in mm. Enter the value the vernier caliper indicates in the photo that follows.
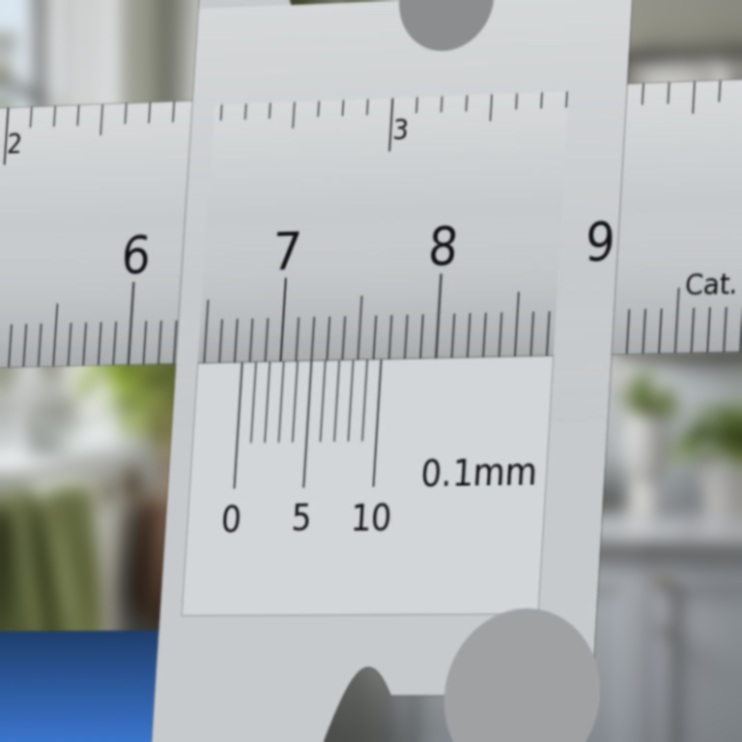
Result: 67.5 mm
